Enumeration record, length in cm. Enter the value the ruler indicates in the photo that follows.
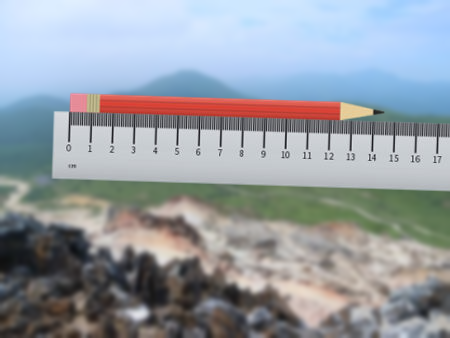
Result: 14.5 cm
